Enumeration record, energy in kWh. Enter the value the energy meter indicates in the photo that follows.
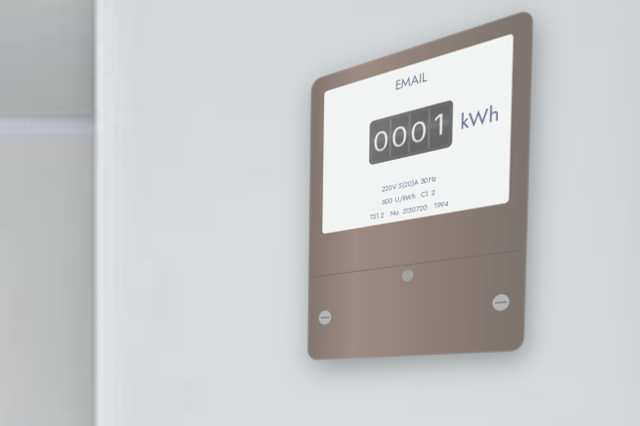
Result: 1 kWh
